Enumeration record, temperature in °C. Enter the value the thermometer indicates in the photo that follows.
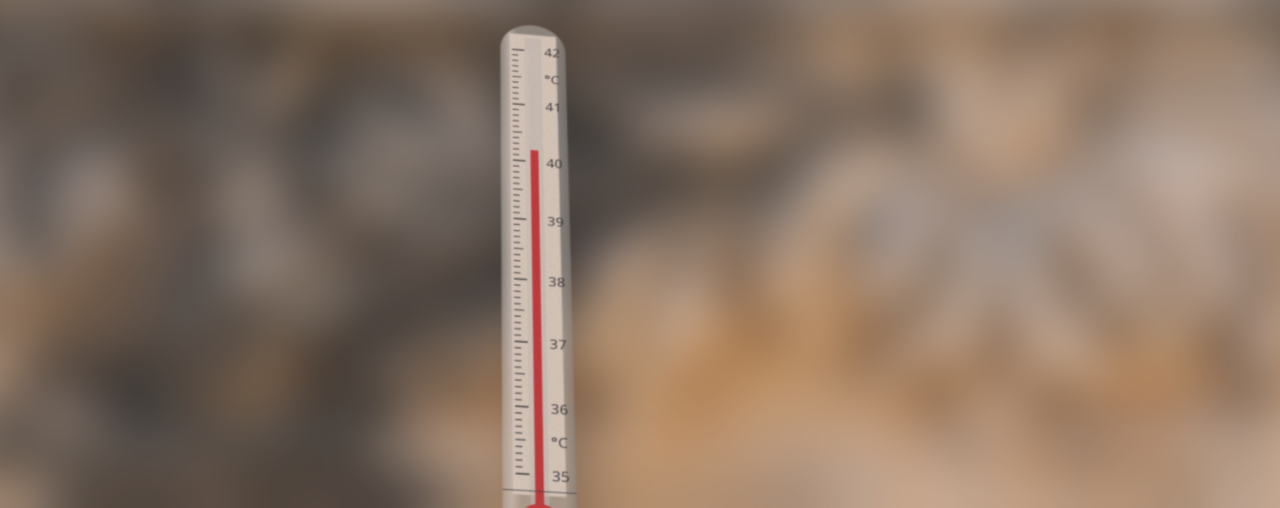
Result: 40.2 °C
